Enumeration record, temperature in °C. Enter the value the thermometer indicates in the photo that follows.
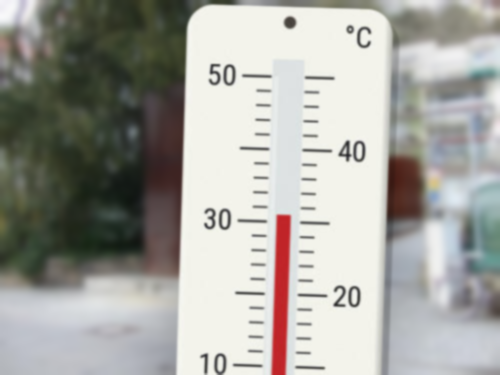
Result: 31 °C
